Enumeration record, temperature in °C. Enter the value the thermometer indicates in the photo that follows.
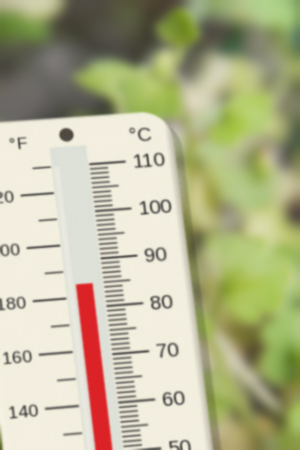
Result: 85 °C
